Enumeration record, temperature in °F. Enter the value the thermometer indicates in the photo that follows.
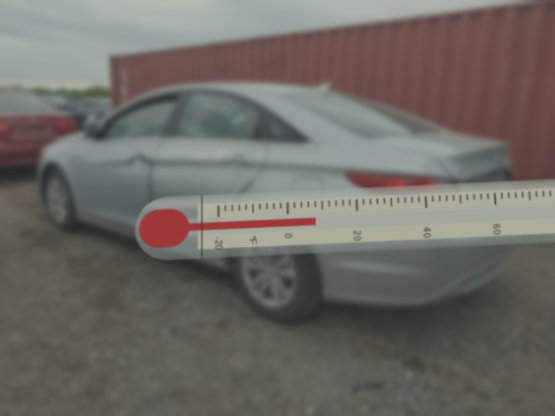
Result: 8 °F
